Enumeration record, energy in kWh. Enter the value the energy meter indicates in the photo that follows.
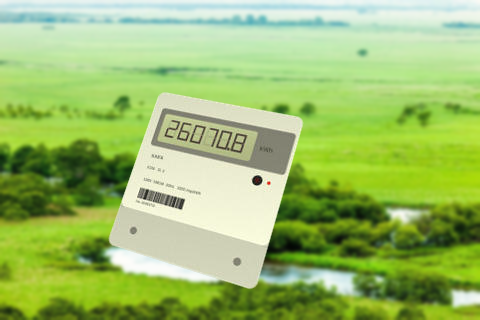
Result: 26070.8 kWh
